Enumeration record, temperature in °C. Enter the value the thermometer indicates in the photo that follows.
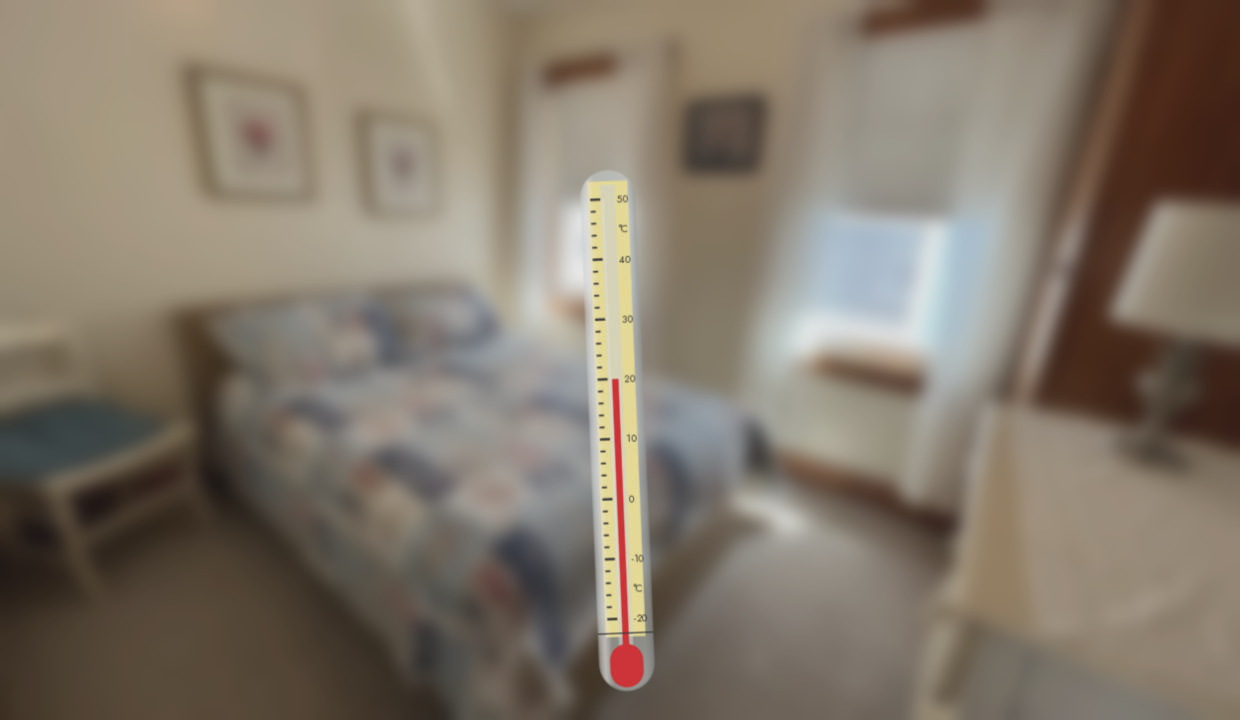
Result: 20 °C
